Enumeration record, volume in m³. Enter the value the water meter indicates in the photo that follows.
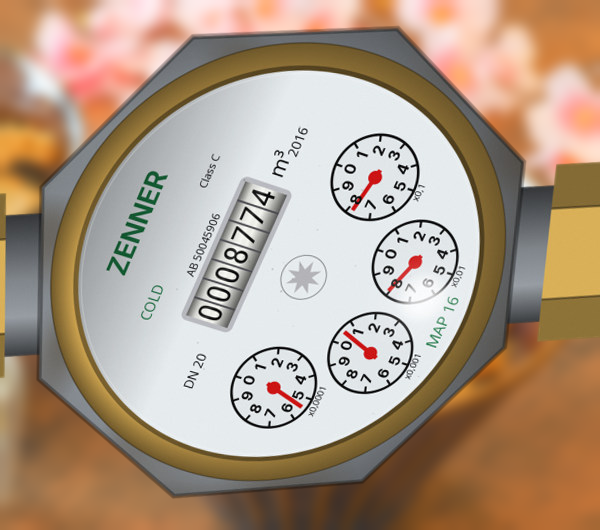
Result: 8774.7805 m³
